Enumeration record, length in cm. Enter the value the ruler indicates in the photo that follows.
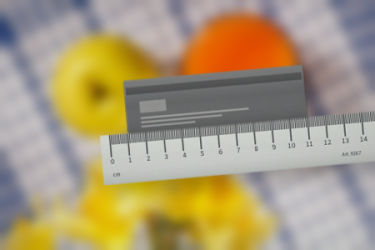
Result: 10 cm
